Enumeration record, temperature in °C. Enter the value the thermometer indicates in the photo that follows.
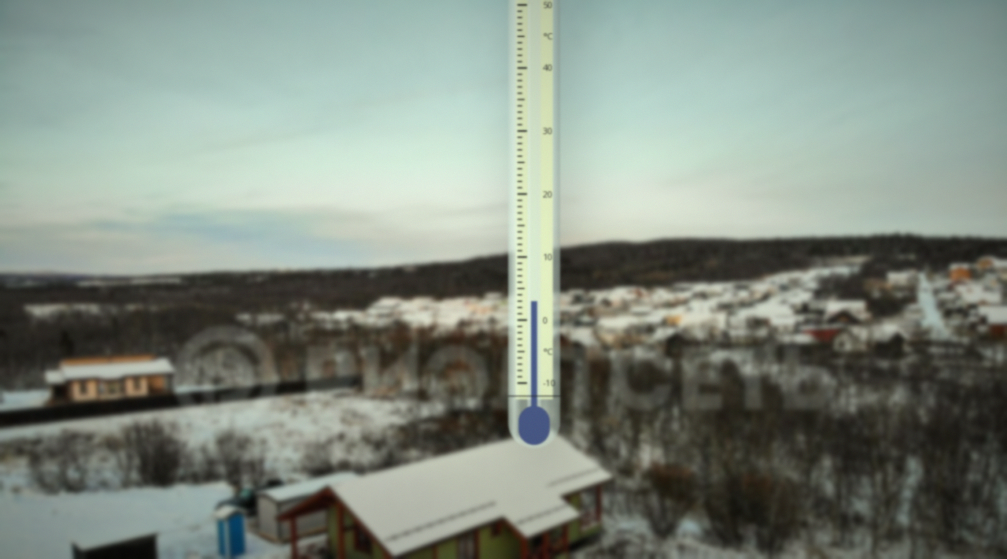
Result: 3 °C
